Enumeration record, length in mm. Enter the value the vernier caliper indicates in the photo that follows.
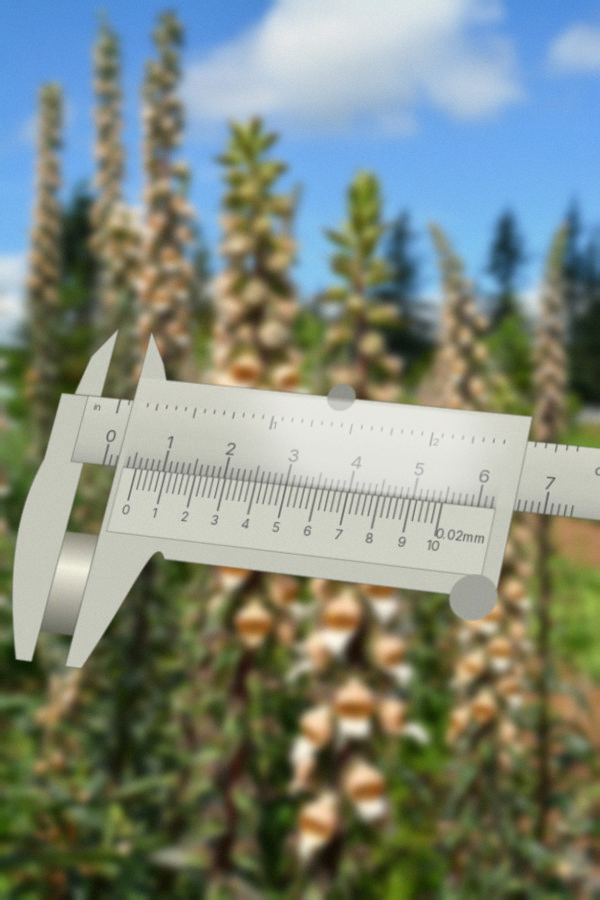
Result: 5.5 mm
